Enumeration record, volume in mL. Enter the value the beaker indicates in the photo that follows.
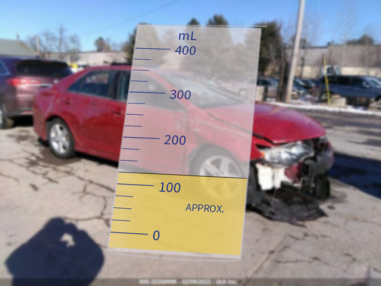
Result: 125 mL
